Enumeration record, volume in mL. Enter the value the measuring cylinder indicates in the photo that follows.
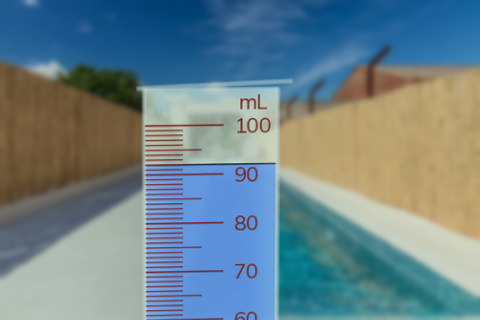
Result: 92 mL
